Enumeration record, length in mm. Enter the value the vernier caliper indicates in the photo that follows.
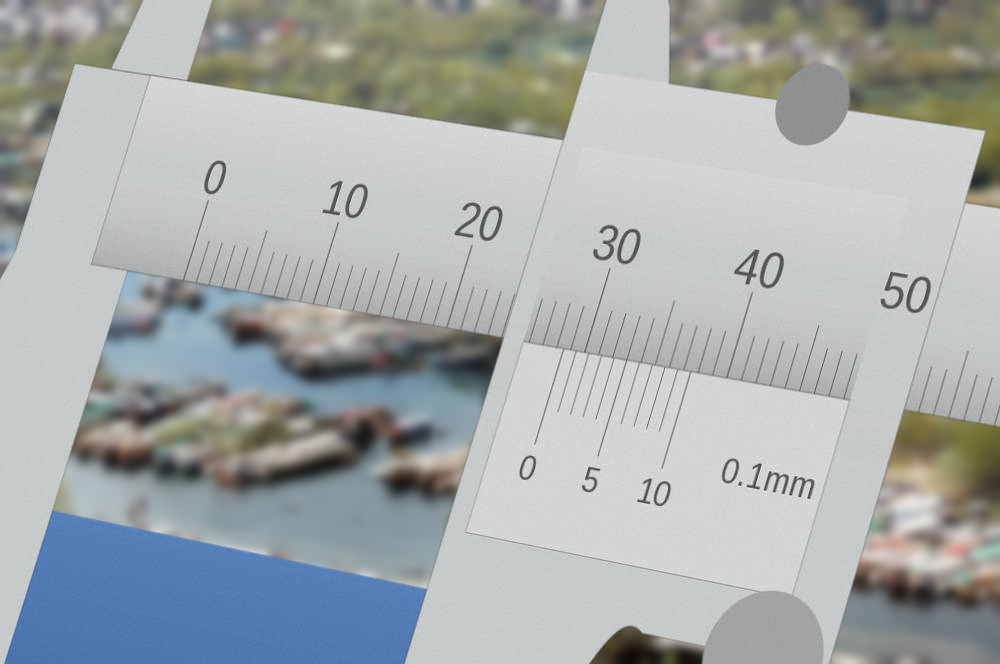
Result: 28.5 mm
